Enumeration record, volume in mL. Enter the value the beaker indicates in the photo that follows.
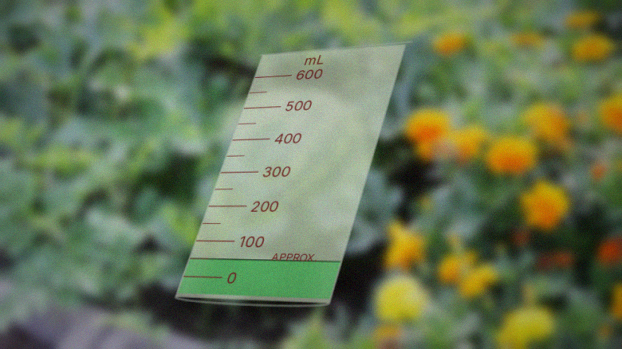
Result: 50 mL
